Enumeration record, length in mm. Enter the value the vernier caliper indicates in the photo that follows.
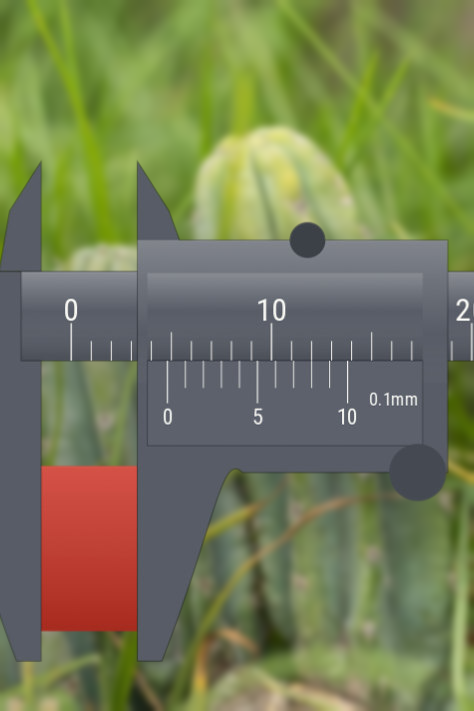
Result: 4.8 mm
